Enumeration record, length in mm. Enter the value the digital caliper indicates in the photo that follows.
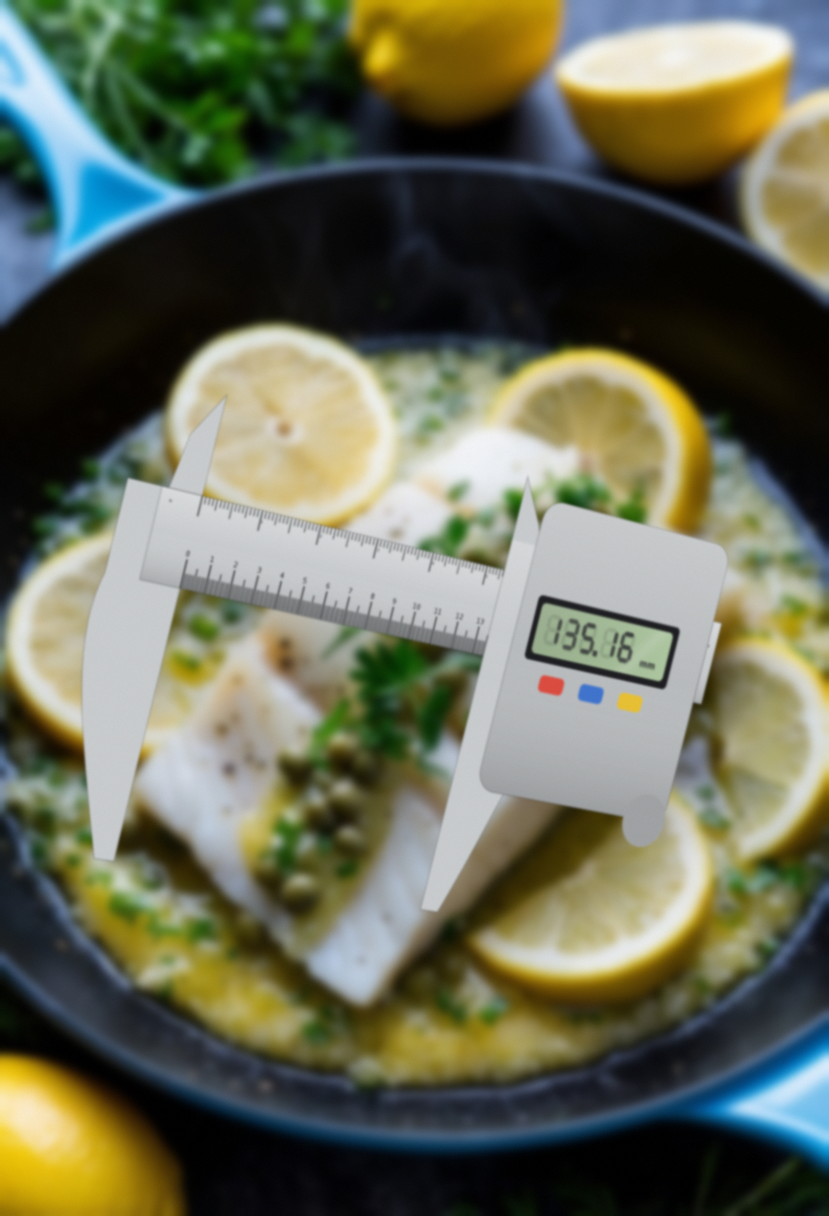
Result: 135.16 mm
